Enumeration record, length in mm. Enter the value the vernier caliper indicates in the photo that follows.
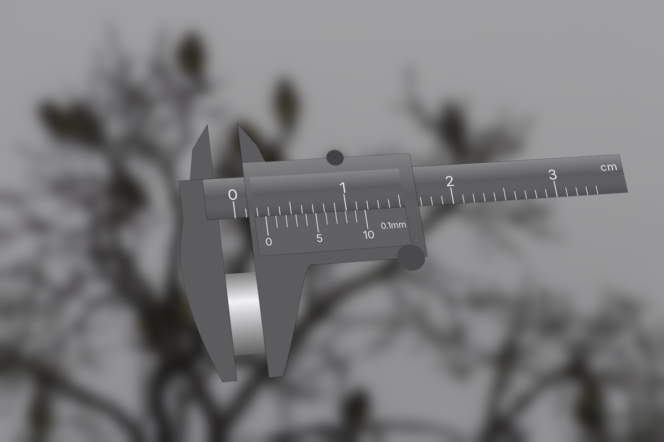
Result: 2.7 mm
